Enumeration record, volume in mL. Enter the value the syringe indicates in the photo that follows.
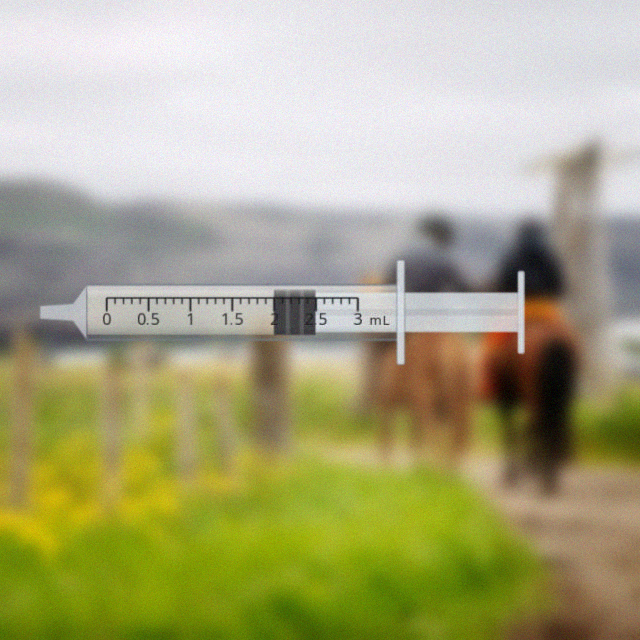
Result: 2 mL
